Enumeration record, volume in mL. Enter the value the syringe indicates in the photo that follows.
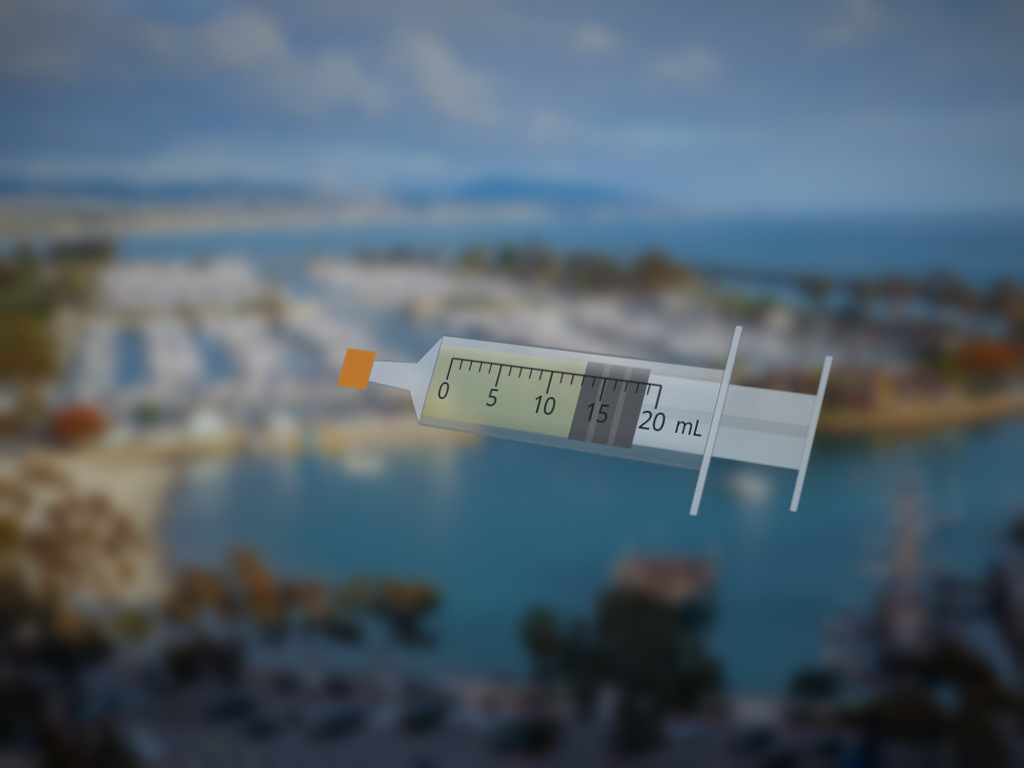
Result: 13 mL
